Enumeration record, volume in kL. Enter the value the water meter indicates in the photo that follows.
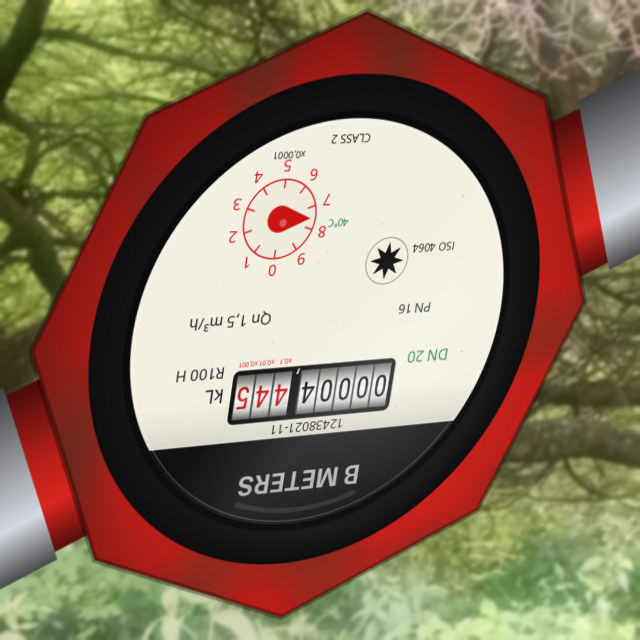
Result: 4.4457 kL
